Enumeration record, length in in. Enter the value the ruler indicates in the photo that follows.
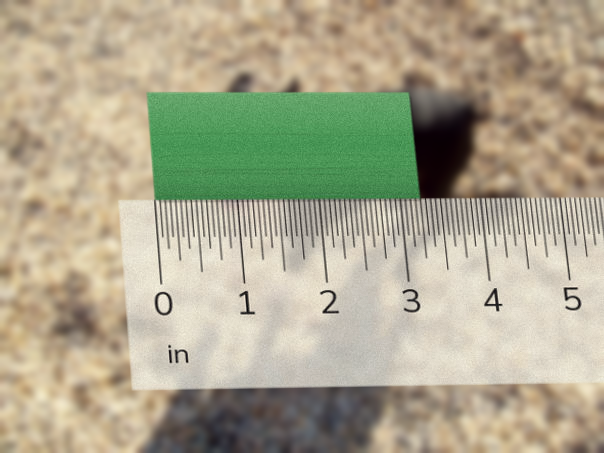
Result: 3.25 in
